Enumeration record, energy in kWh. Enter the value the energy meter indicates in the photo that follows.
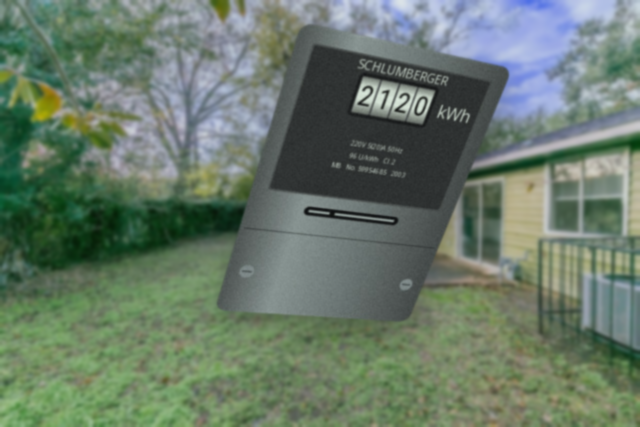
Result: 2120 kWh
